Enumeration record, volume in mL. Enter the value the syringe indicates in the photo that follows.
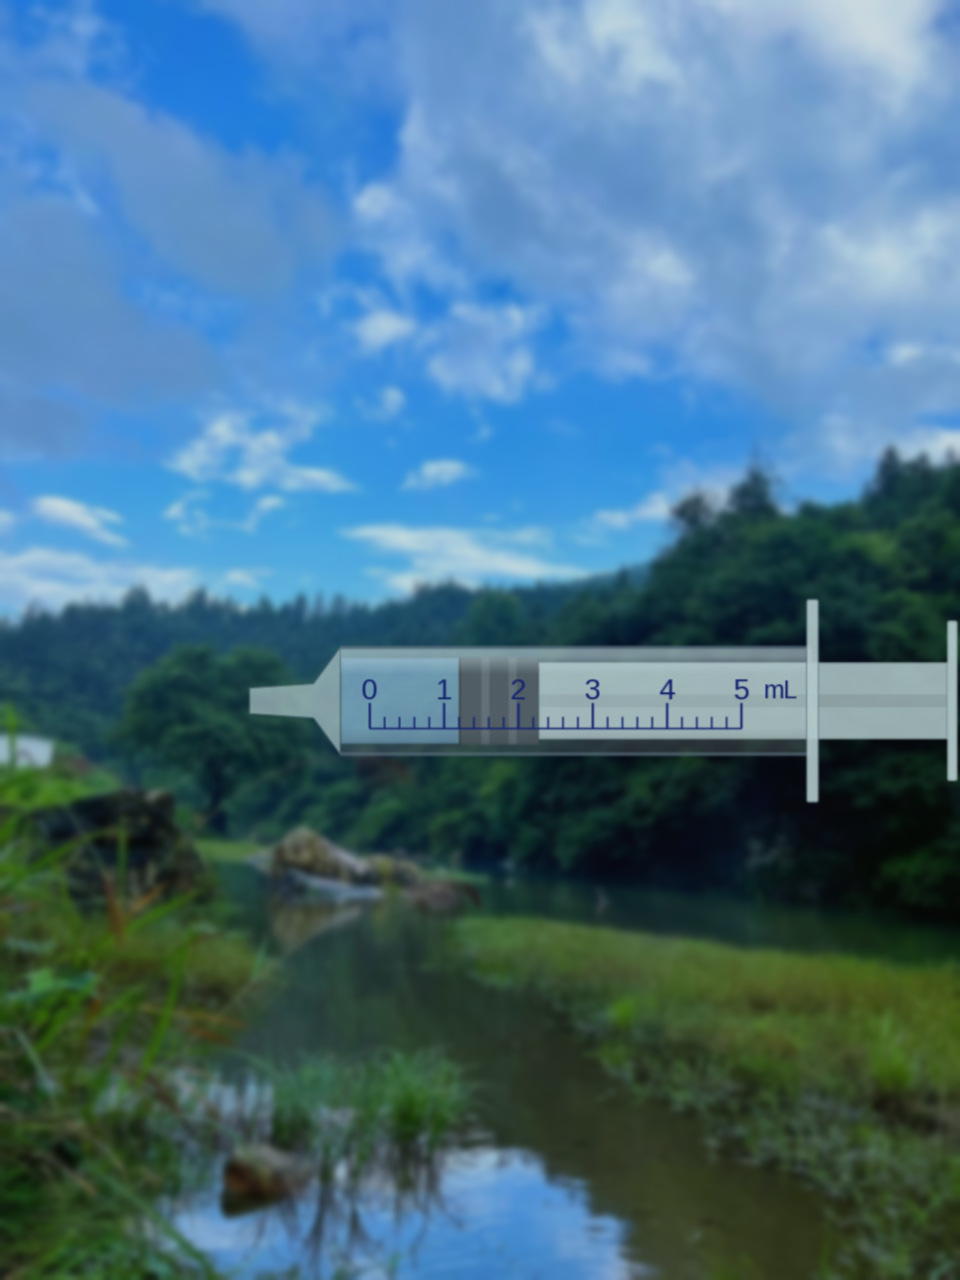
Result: 1.2 mL
